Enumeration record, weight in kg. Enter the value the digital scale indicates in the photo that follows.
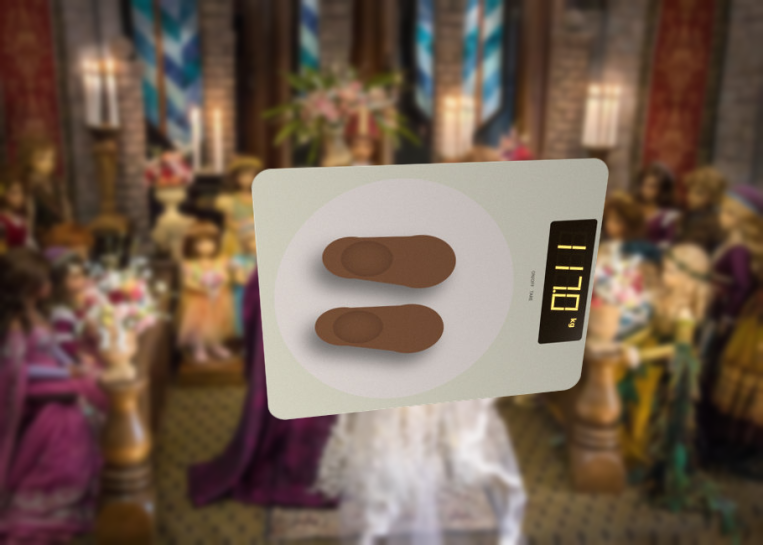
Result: 117.0 kg
